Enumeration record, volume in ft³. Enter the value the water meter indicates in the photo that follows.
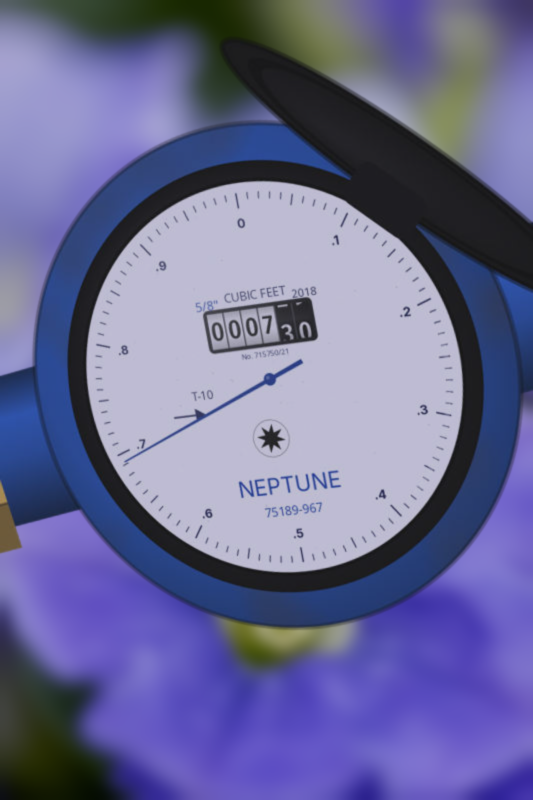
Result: 729.69 ft³
